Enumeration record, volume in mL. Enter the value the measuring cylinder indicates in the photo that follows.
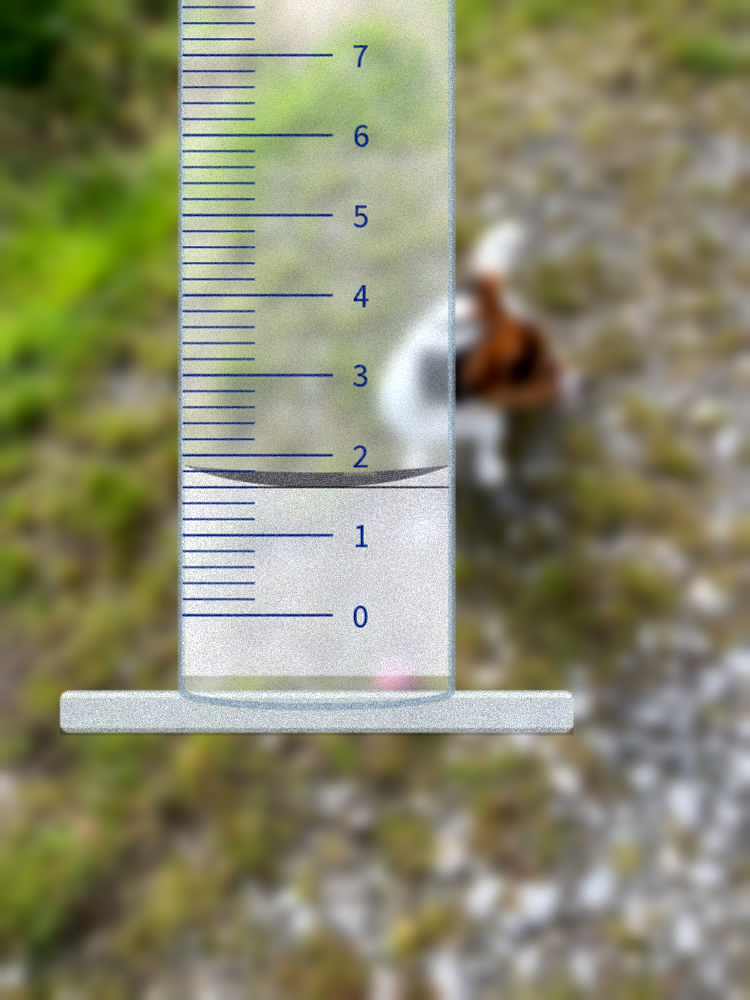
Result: 1.6 mL
